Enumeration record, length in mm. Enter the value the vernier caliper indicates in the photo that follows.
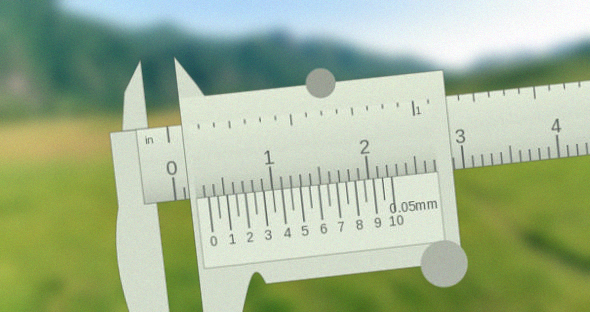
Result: 3.4 mm
